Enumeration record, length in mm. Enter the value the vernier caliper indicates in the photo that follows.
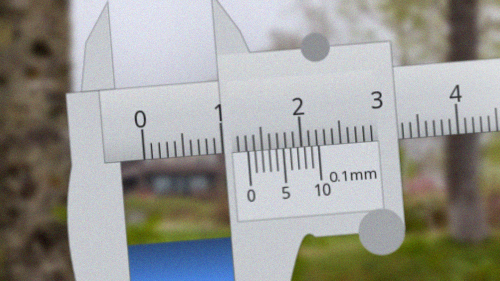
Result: 13.2 mm
